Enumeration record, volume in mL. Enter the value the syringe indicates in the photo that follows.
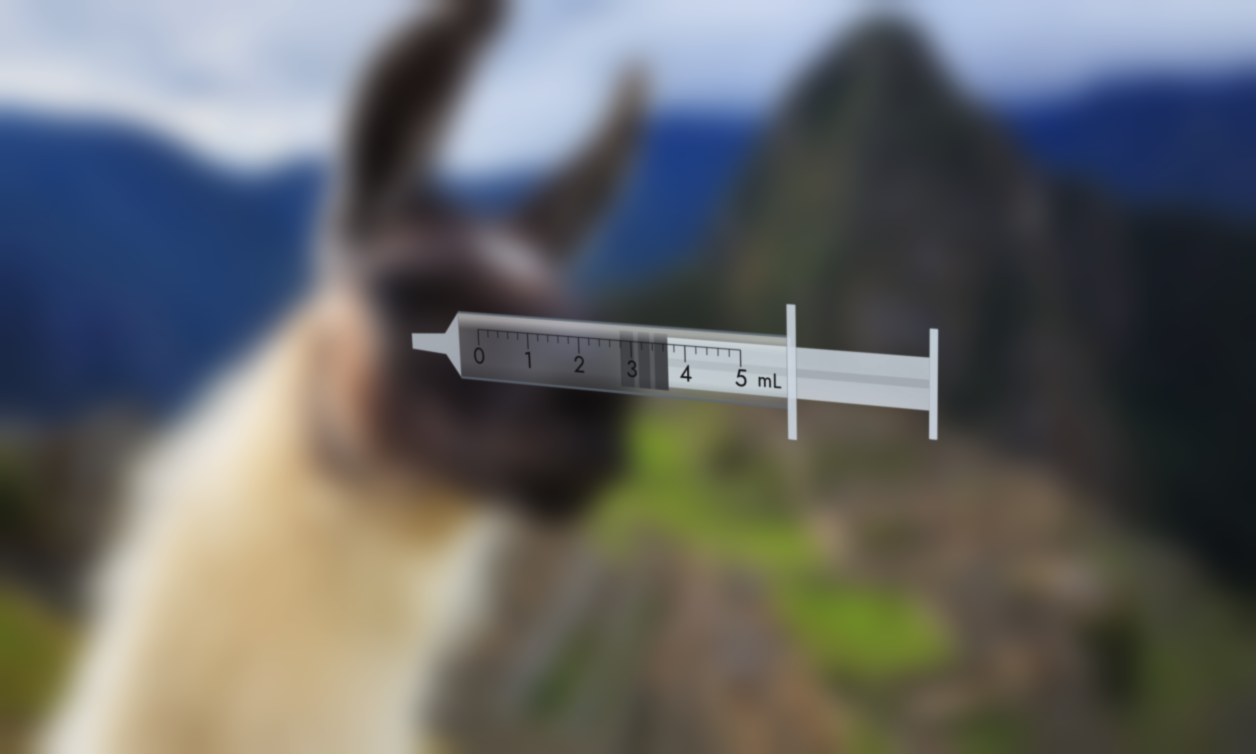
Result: 2.8 mL
